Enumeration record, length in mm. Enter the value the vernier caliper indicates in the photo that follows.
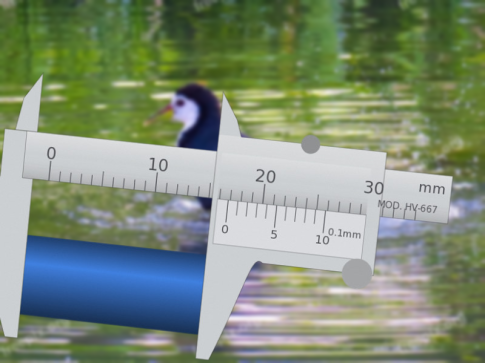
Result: 16.8 mm
